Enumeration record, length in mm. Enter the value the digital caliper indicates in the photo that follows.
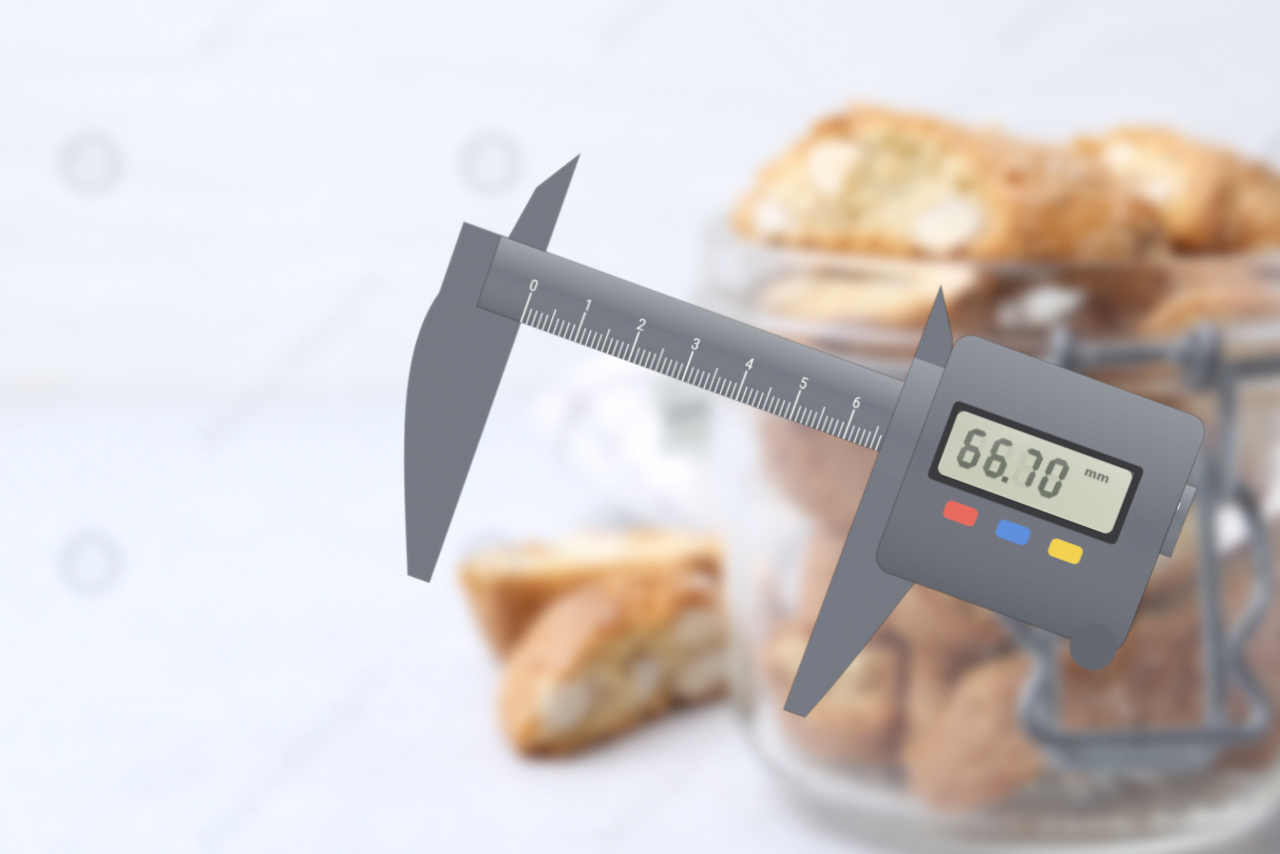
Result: 66.70 mm
